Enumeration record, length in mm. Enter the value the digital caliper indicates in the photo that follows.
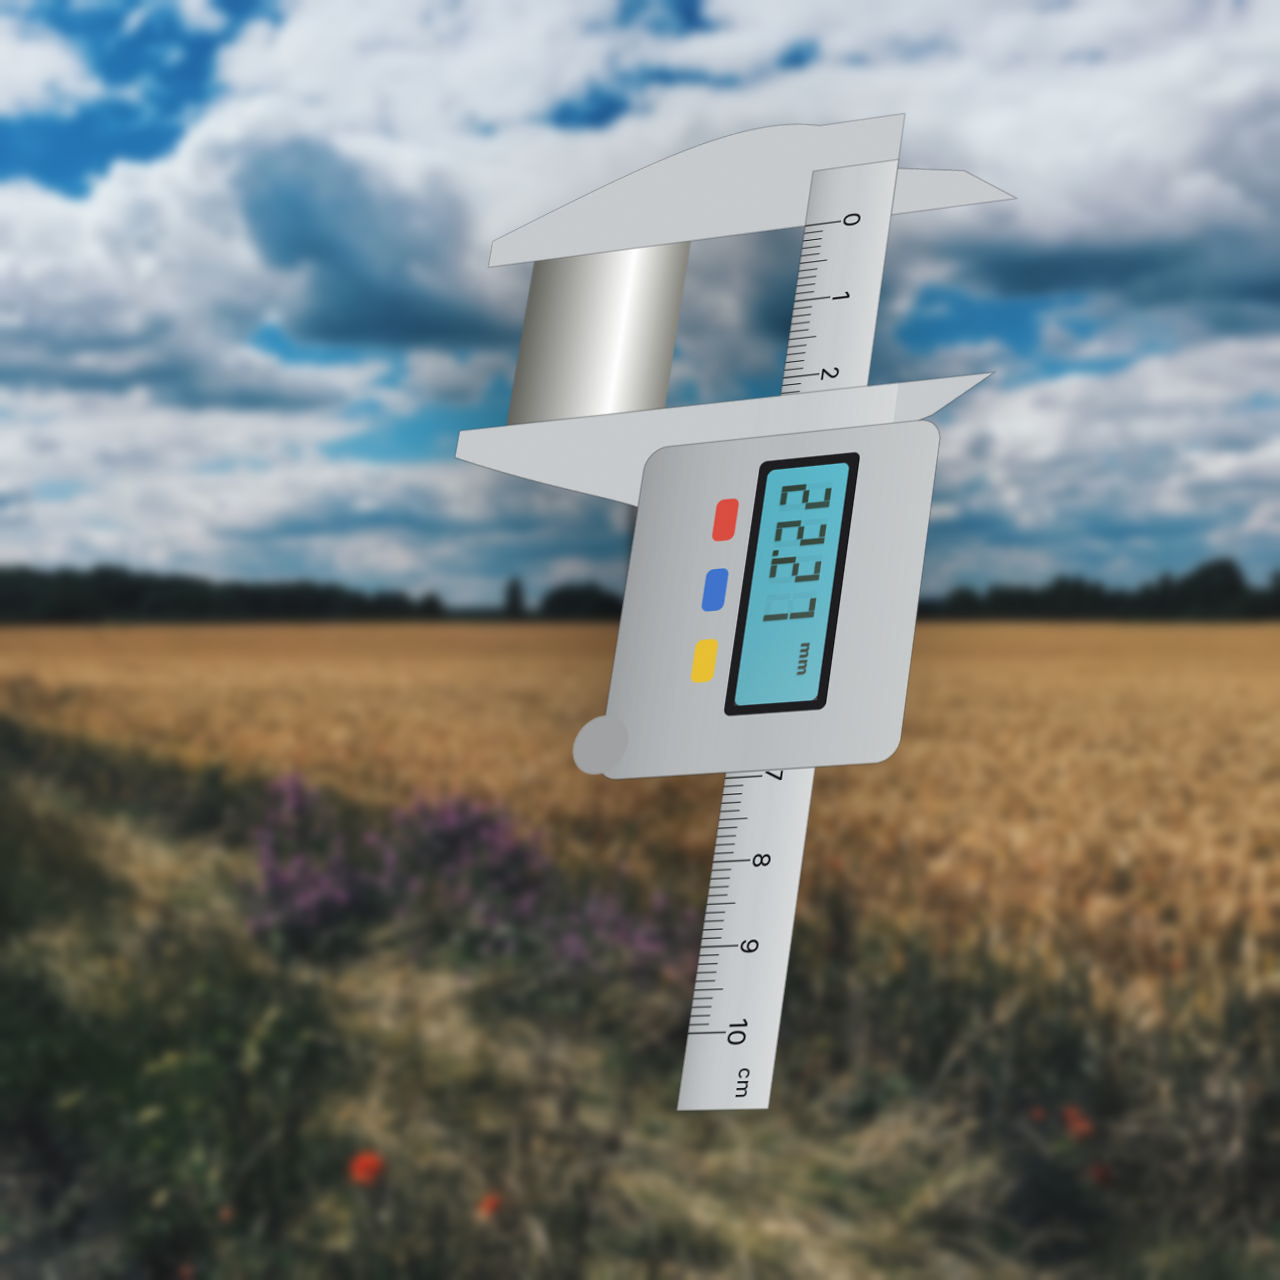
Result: 22.27 mm
